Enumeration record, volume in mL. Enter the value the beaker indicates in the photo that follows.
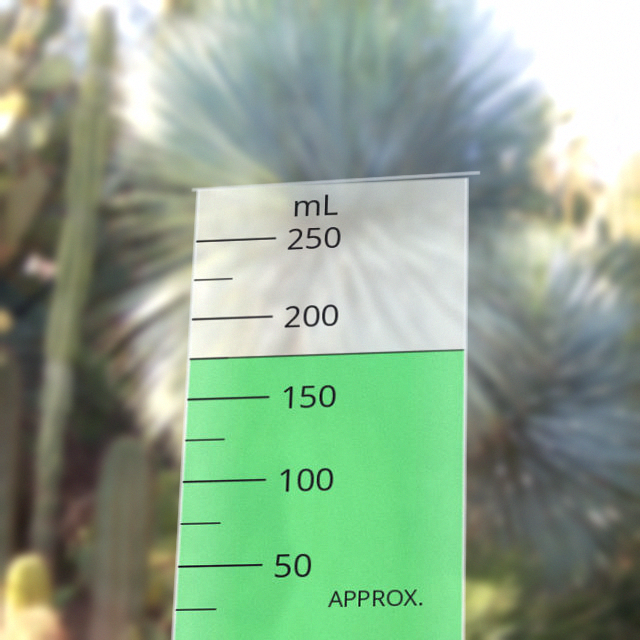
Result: 175 mL
